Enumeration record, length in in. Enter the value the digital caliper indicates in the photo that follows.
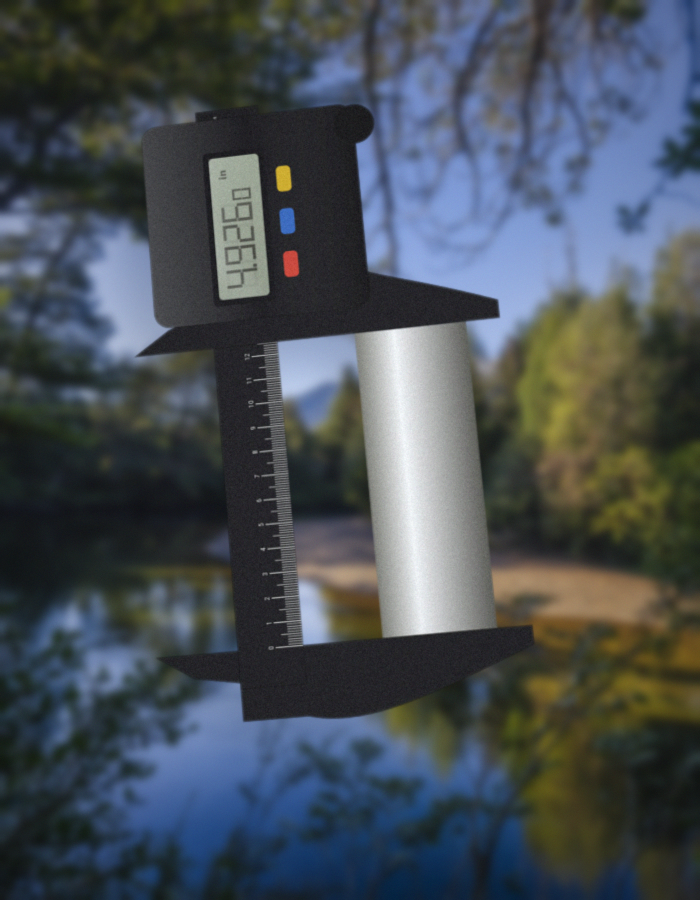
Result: 4.9260 in
